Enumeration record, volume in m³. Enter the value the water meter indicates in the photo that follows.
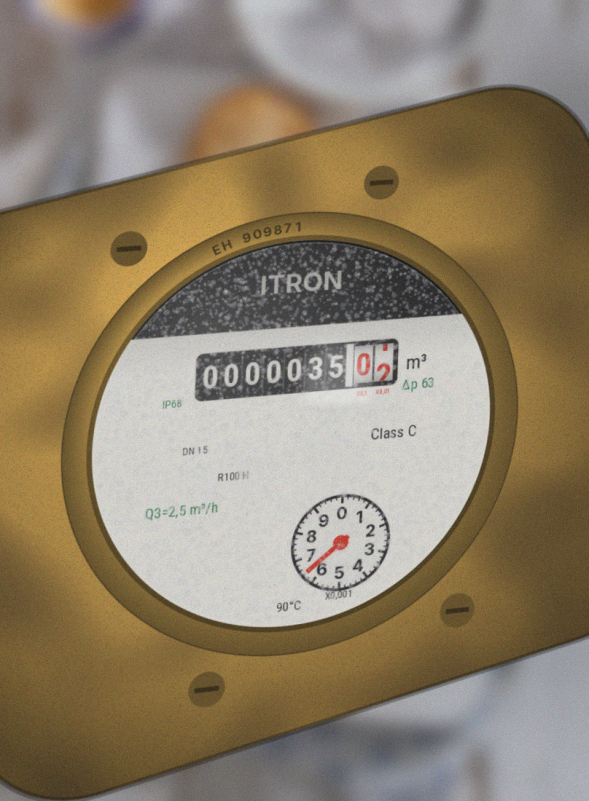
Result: 35.016 m³
